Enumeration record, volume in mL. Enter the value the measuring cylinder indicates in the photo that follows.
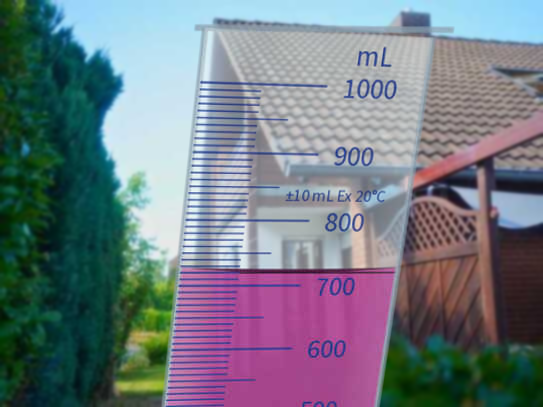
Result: 720 mL
